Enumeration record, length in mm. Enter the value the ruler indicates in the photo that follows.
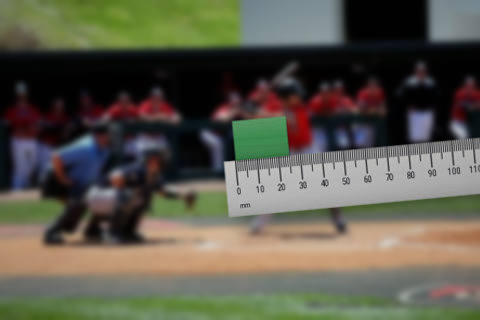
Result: 25 mm
